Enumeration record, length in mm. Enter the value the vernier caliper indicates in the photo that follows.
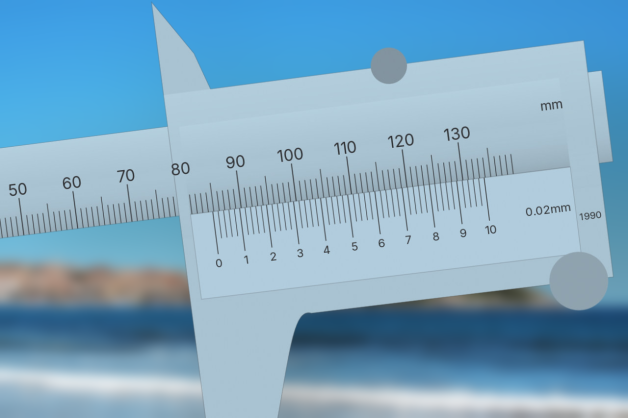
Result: 84.8 mm
